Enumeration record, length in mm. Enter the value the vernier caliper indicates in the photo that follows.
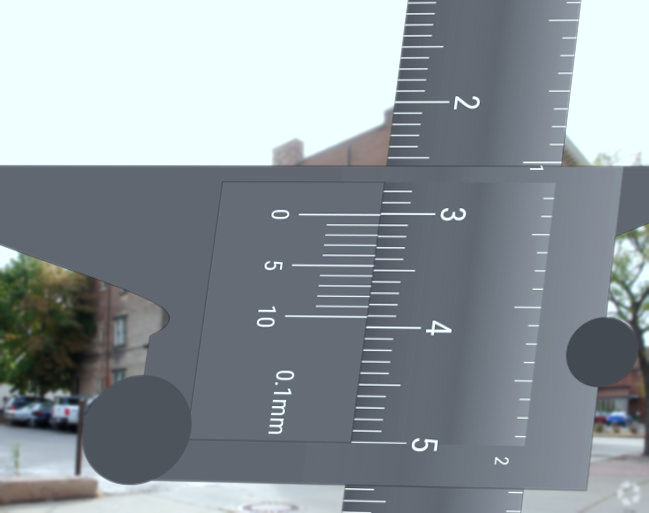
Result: 30.1 mm
